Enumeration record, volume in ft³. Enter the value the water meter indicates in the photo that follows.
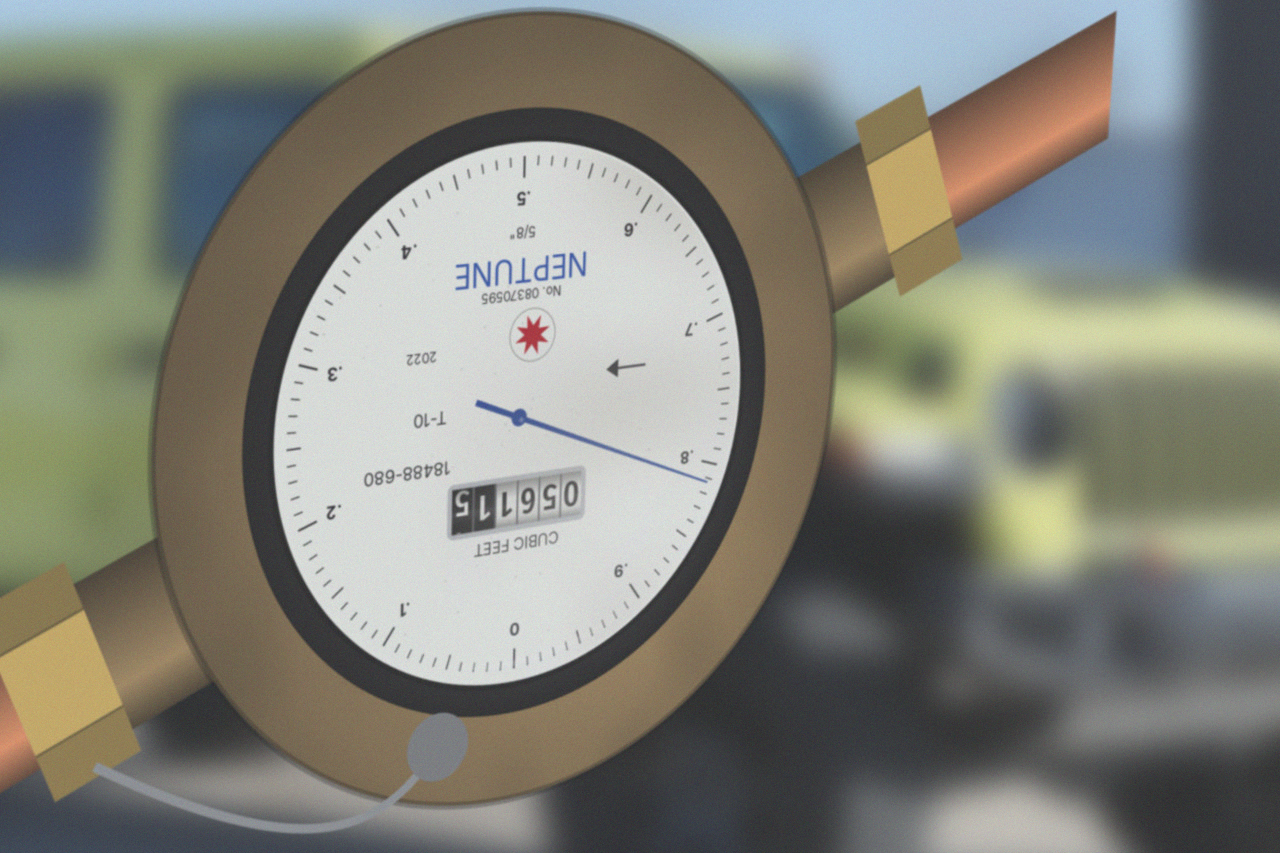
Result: 56114.81 ft³
